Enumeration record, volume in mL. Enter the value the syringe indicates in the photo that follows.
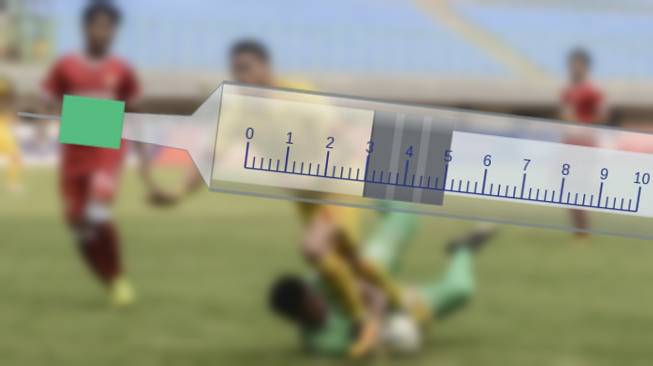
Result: 3 mL
